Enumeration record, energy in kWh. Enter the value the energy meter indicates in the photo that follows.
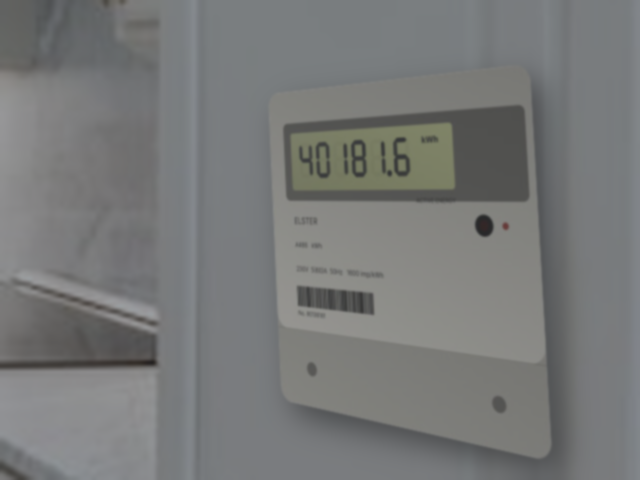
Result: 40181.6 kWh
